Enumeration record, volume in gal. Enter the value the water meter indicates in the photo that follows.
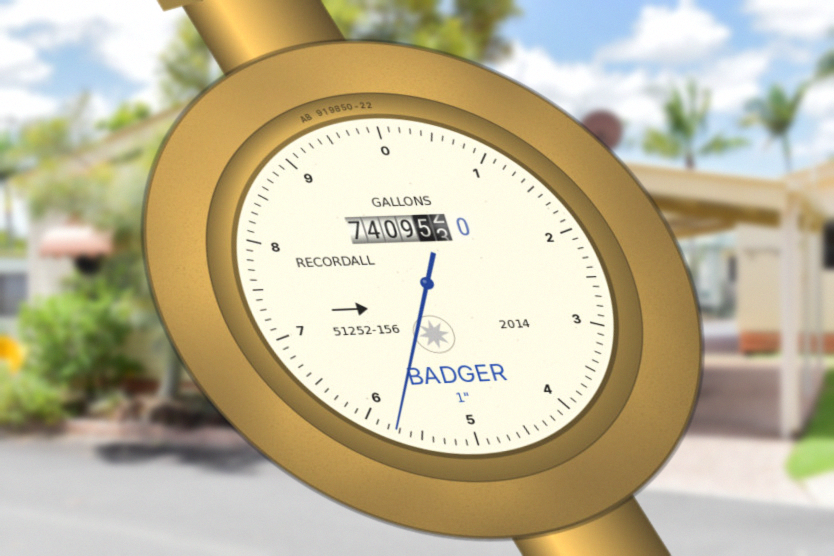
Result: 7409525.7 gal
